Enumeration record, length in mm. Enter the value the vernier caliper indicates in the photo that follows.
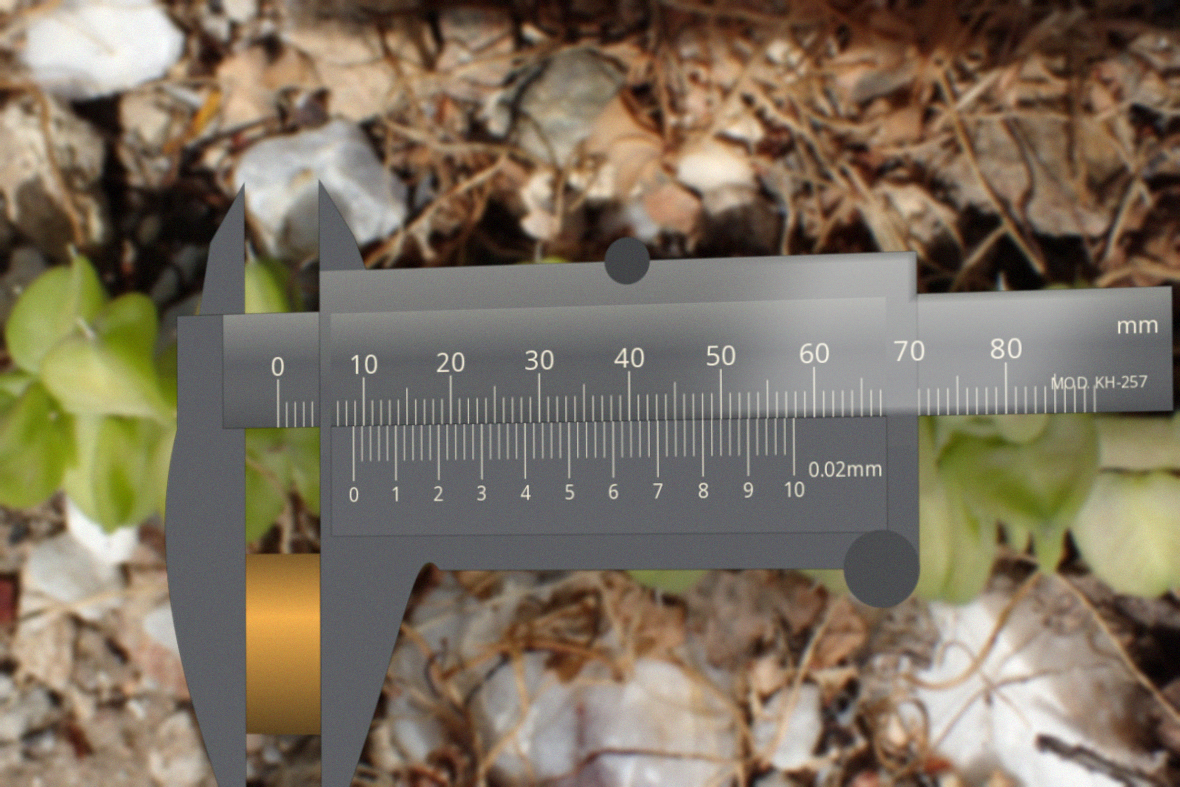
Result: 8.8 mm
